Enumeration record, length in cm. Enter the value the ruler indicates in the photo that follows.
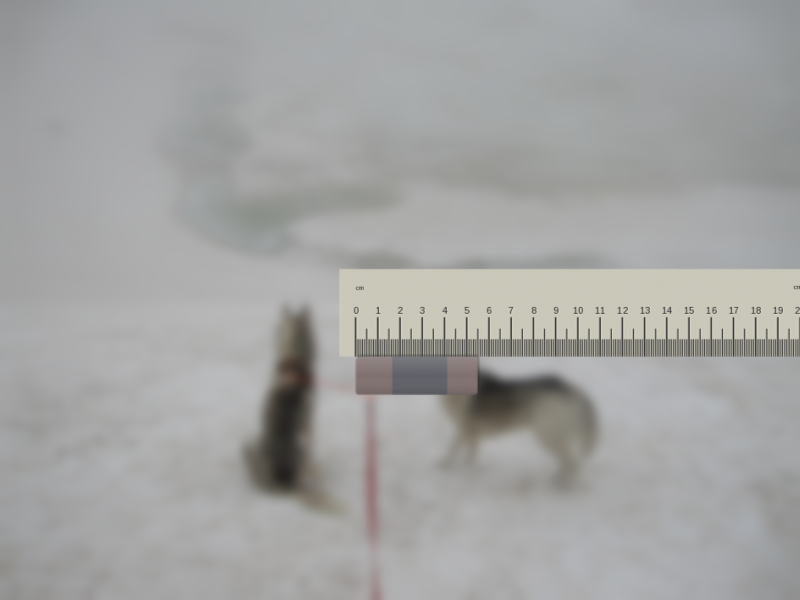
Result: 5.5 cm
